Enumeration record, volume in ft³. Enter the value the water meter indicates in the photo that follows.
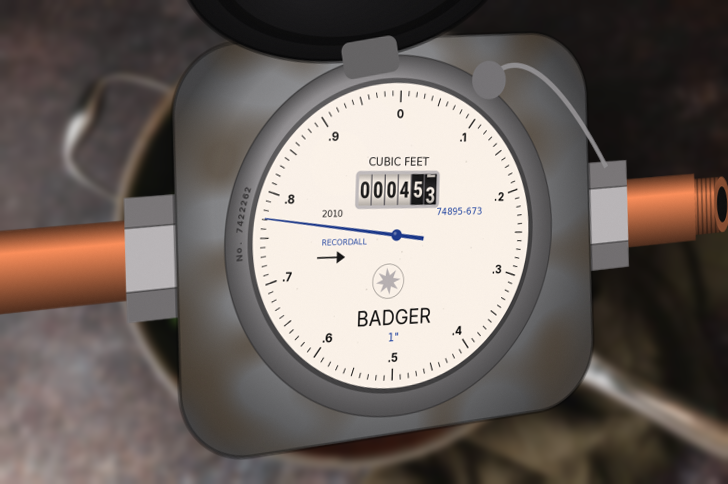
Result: 452.77 ft³
